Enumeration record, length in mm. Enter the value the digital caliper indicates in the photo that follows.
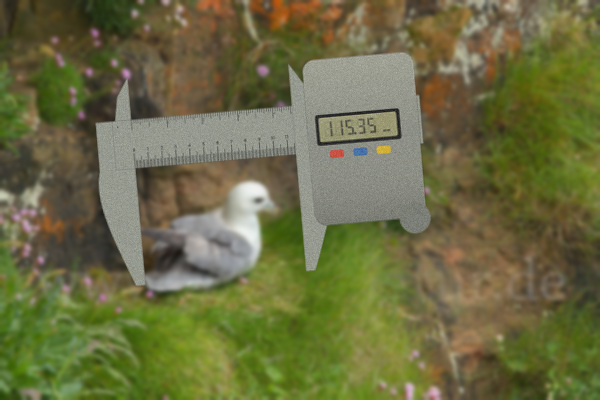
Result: 115.35 mm
